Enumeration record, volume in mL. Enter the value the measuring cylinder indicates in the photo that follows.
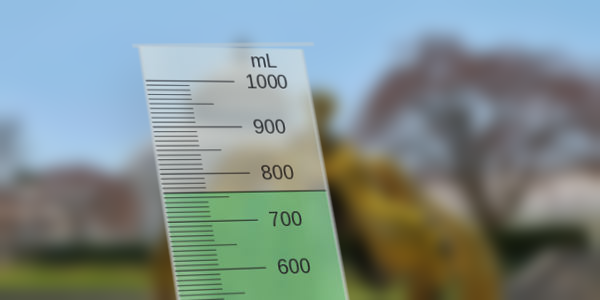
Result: 760 mL
